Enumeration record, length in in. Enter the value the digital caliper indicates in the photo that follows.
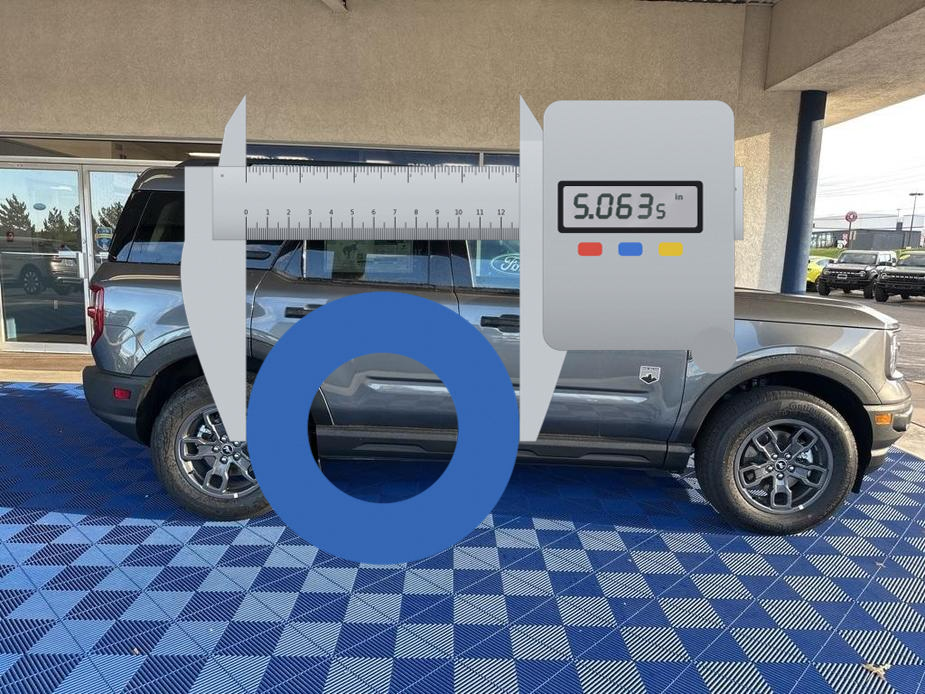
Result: 5.0635 in
